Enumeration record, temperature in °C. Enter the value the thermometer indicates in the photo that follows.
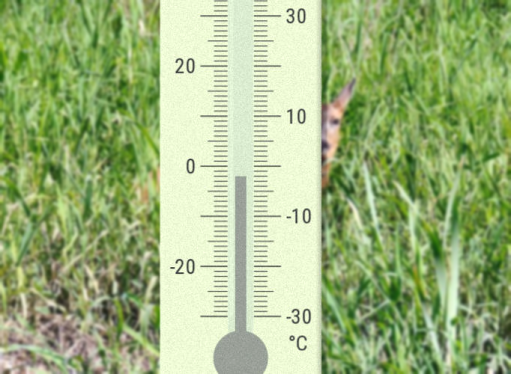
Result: -2 °C
